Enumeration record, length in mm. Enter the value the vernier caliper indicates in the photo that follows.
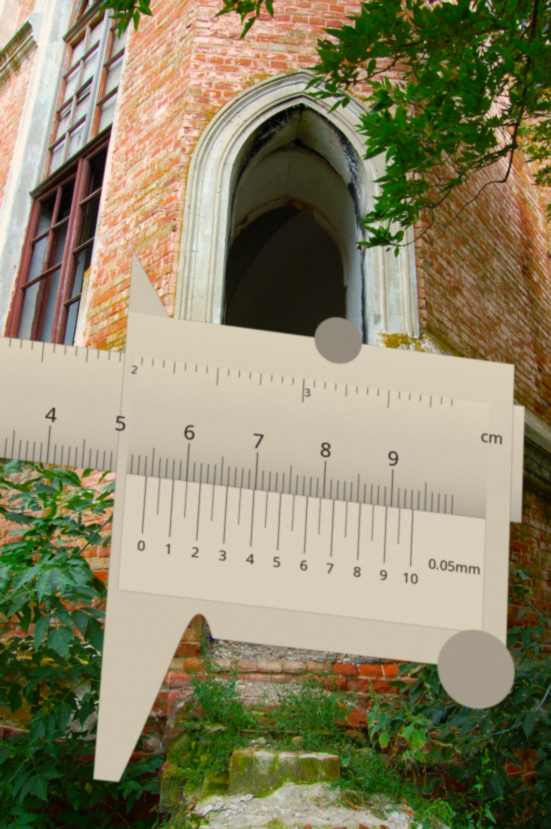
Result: 54.2 mm
